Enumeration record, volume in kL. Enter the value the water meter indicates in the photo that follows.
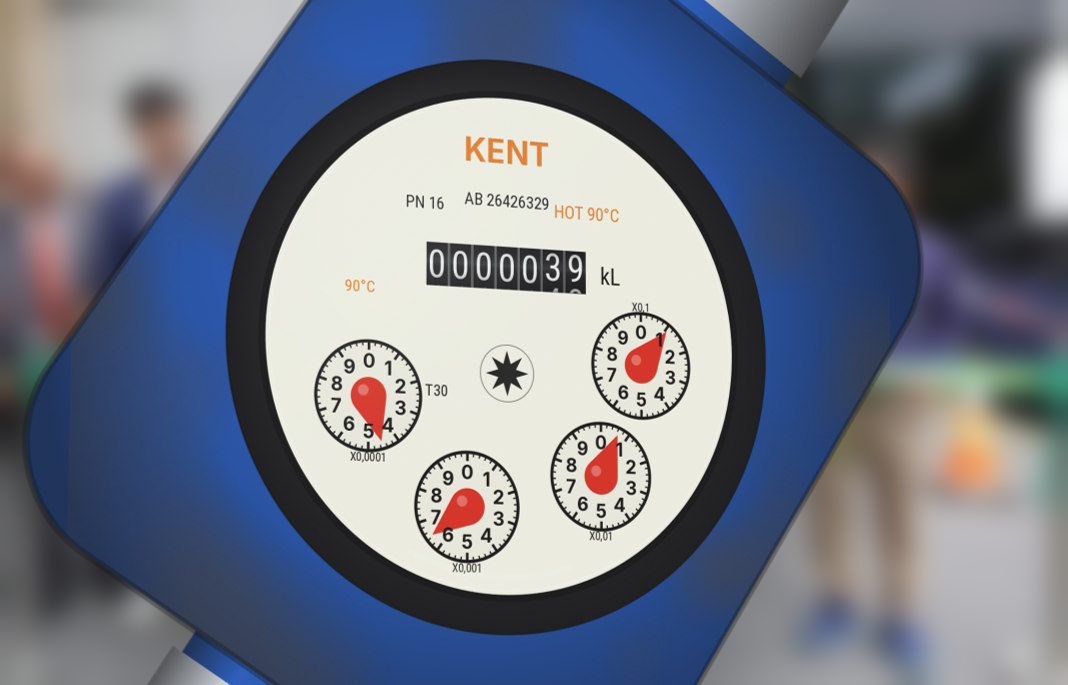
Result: 39.1064 kL
